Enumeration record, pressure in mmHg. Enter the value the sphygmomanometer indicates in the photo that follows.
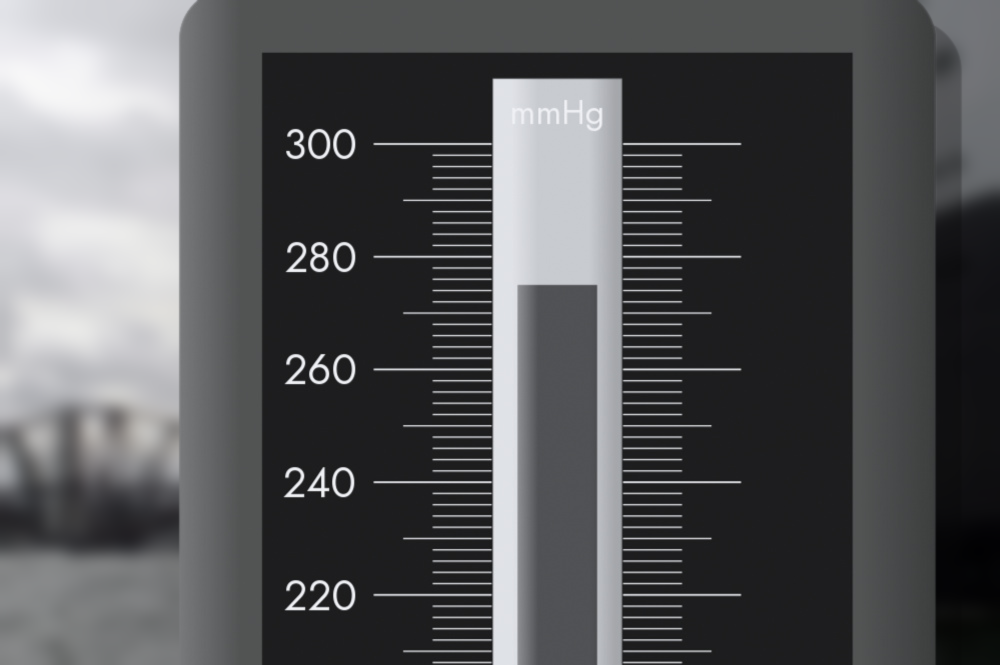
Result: 275 mmHg
